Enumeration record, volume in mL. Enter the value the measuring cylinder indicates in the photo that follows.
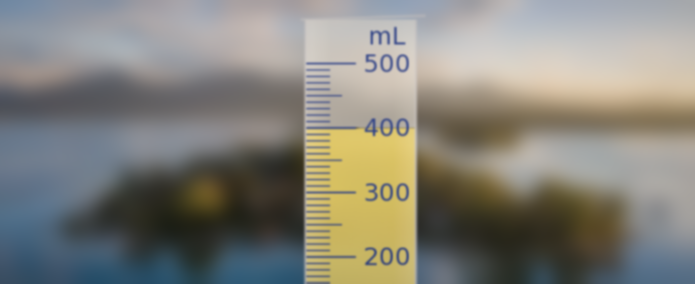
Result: 400 mL
